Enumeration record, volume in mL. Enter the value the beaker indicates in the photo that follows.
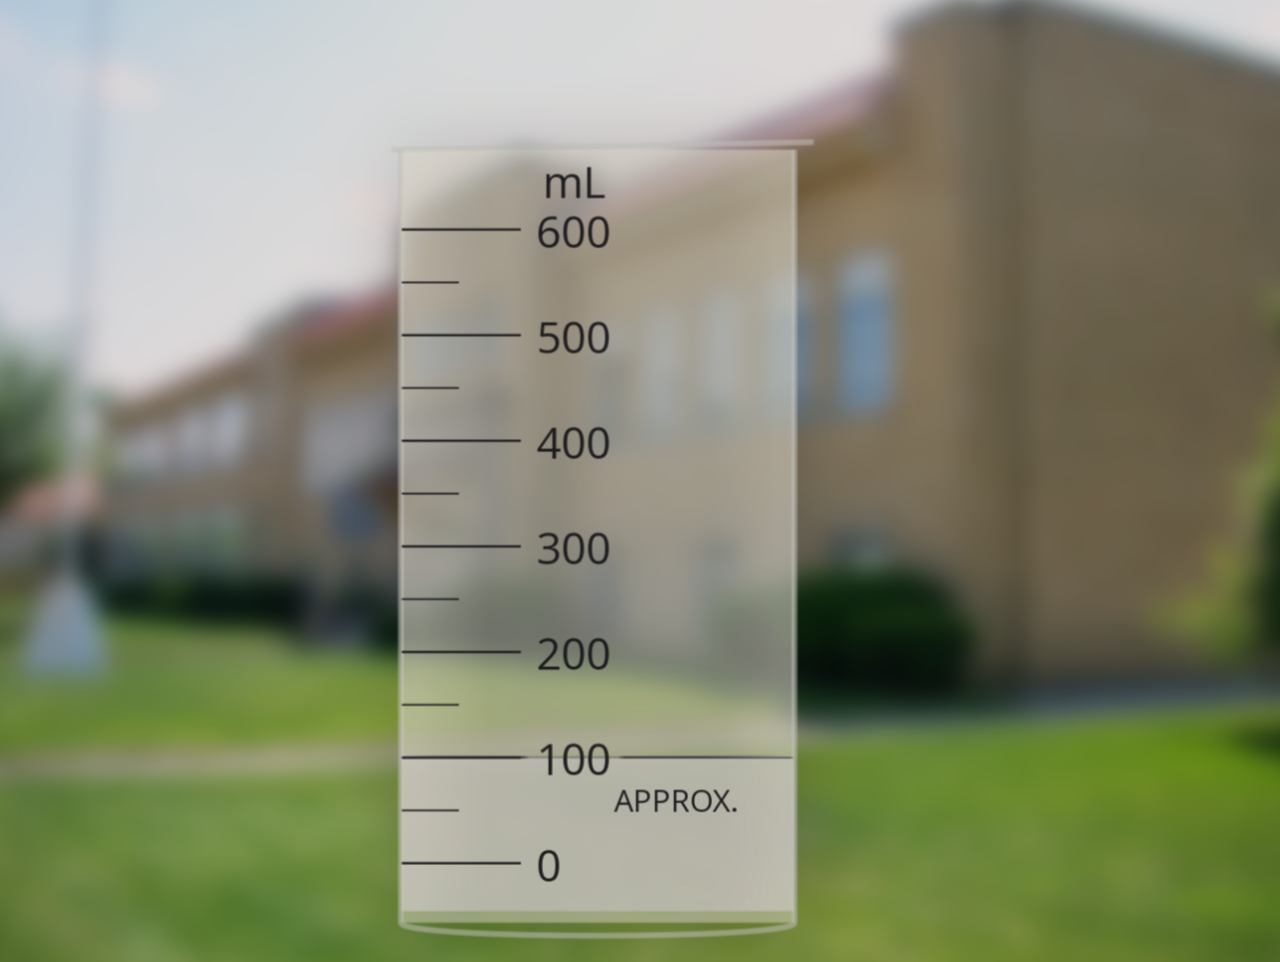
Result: 100 mL
